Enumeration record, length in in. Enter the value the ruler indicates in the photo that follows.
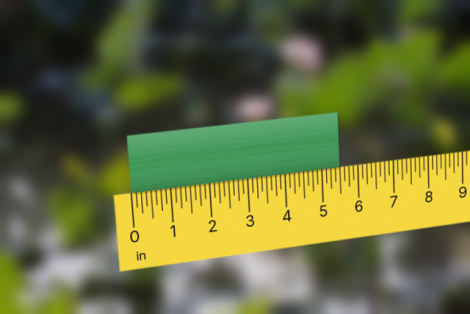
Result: 5.5 in
